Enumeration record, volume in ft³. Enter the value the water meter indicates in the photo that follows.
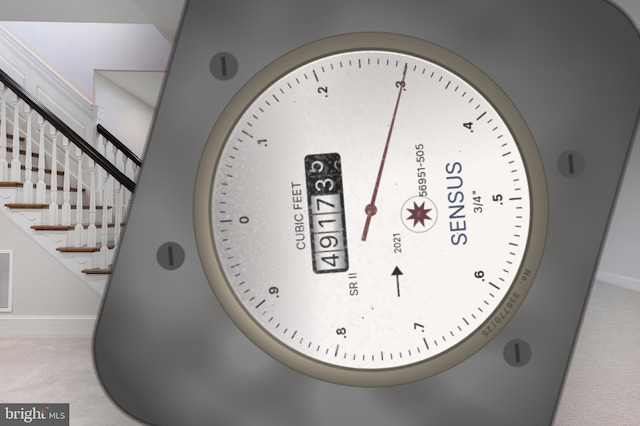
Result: 491735.30 ft³
